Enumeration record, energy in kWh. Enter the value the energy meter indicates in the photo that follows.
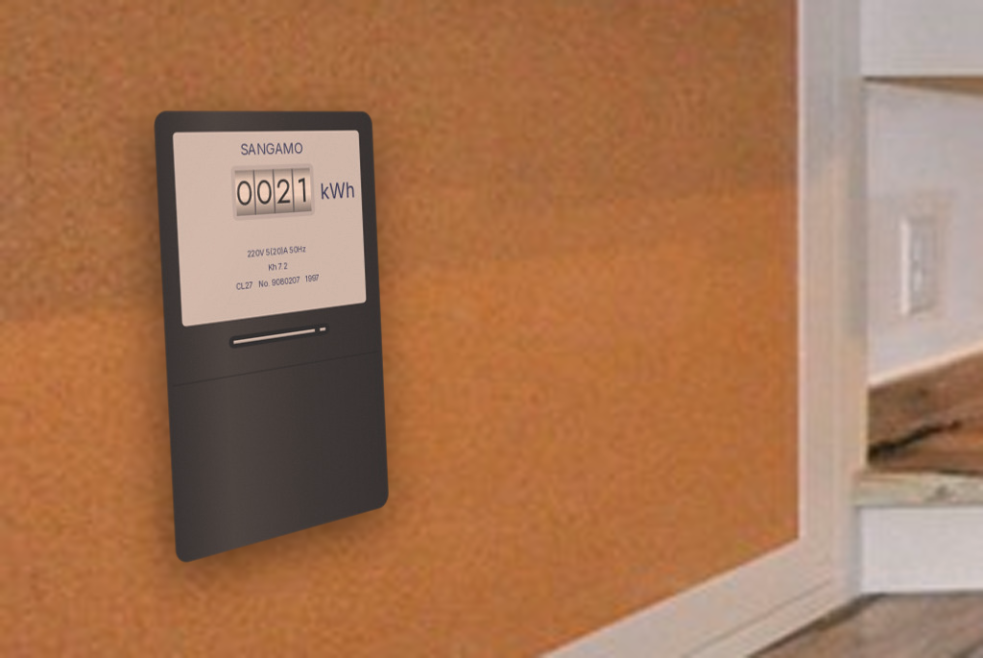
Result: 21 kWh
